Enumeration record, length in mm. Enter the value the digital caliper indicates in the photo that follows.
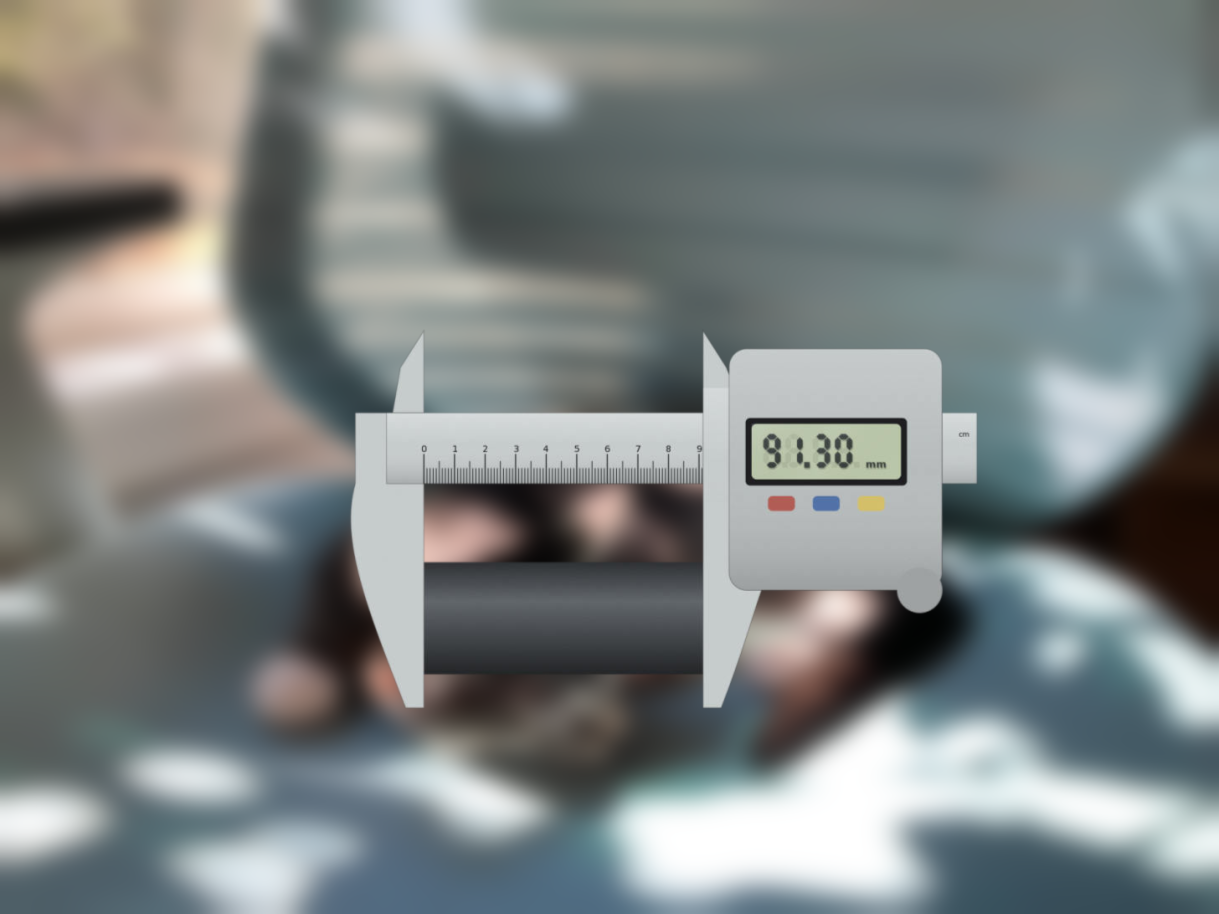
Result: 91.30 mm
